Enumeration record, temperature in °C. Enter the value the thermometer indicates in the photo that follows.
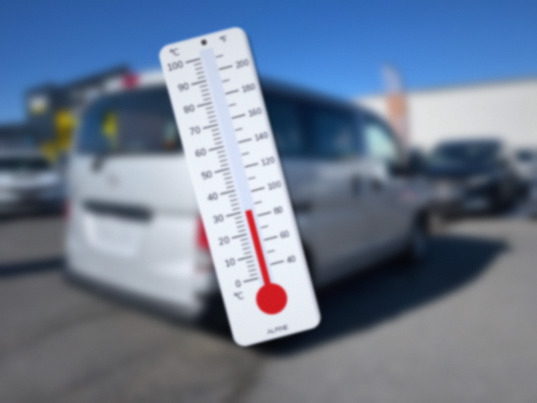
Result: 30 °C
